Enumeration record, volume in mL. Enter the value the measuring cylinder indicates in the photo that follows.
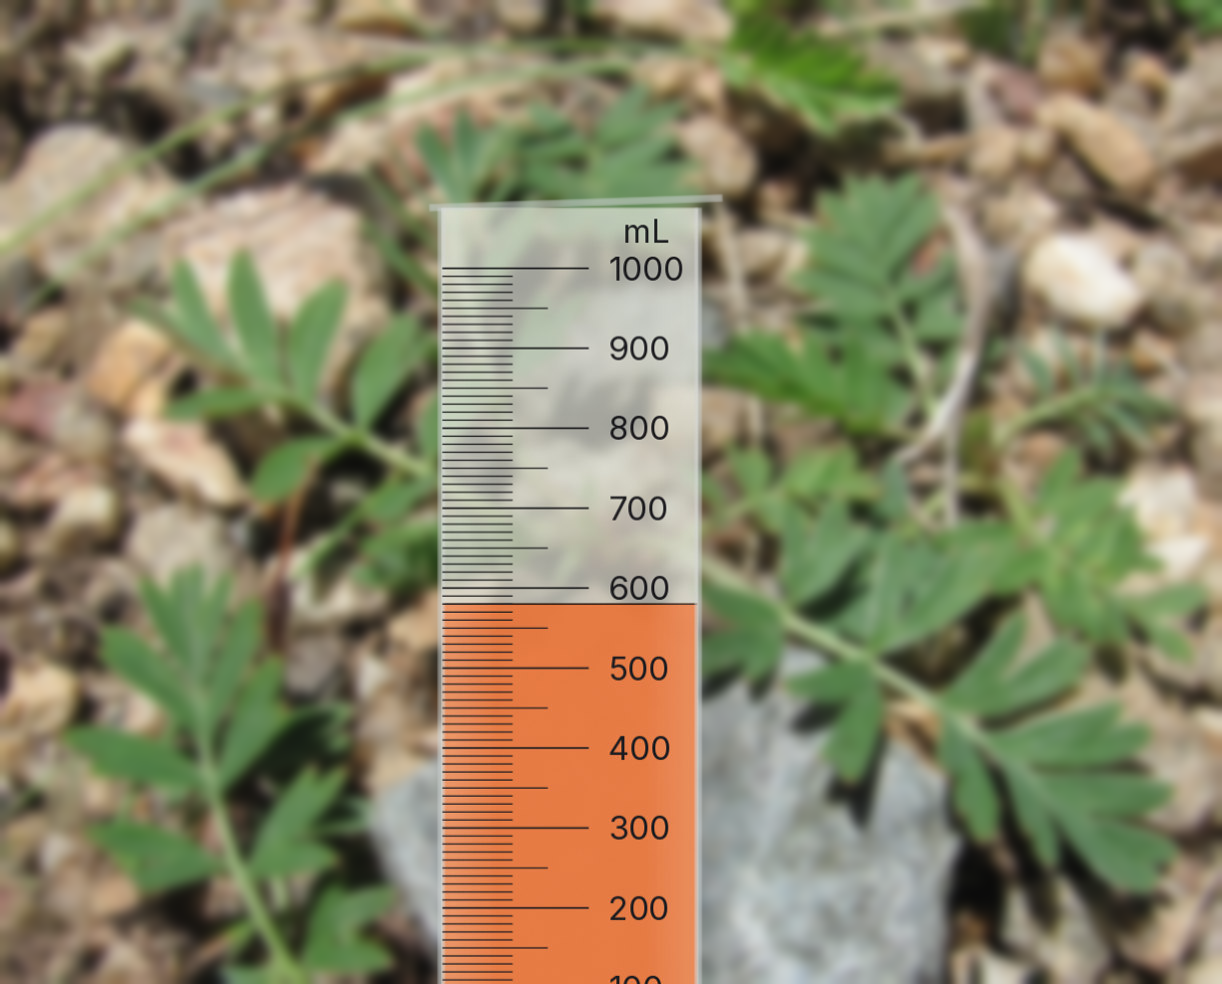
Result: 580 mL
